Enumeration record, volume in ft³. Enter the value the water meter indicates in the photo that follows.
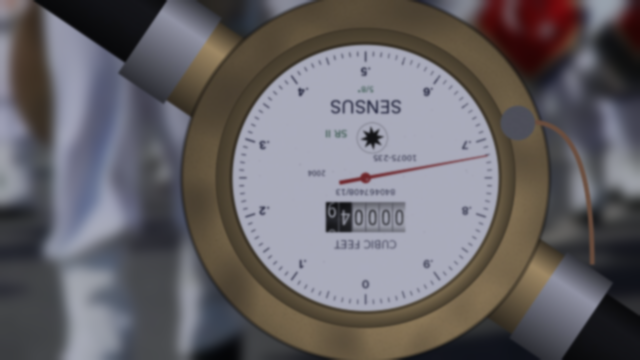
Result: 48.72 ft³
